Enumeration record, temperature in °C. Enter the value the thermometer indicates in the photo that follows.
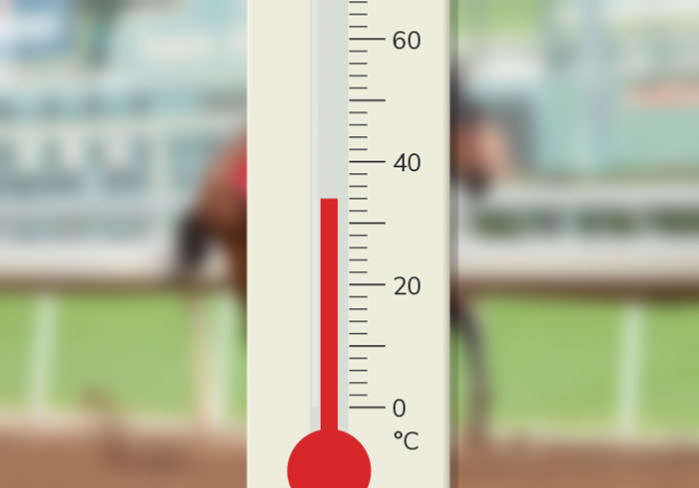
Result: 34 °C
